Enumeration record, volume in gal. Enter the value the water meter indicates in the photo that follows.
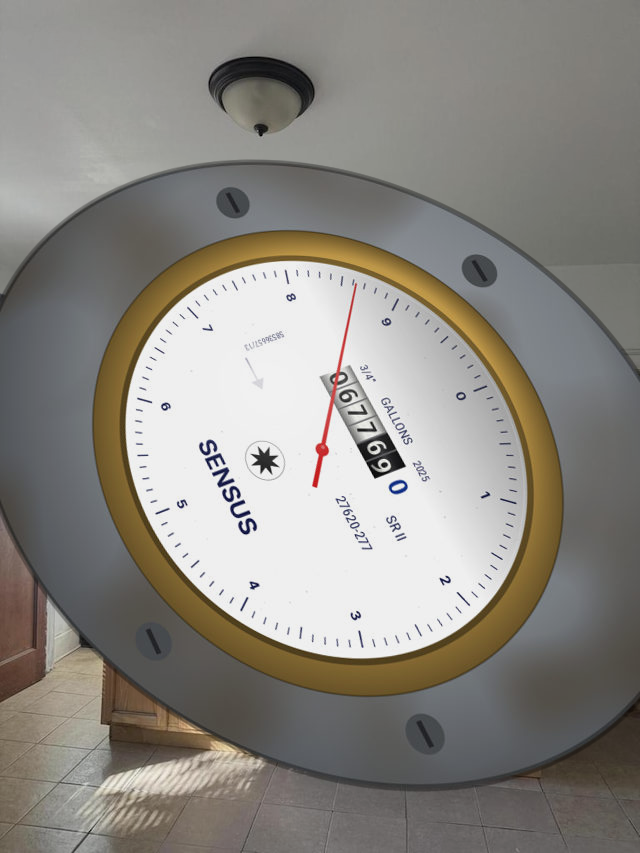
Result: 677688.6 gal
